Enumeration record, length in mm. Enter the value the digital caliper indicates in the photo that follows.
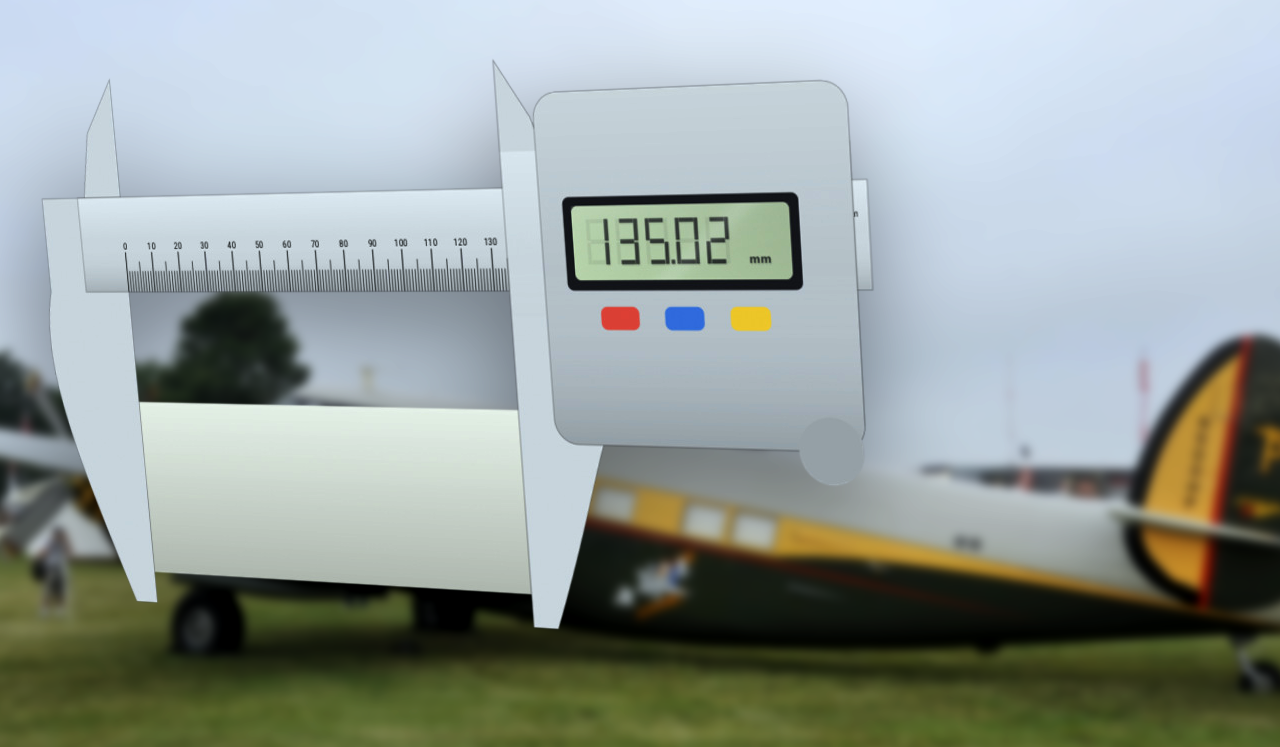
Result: 135.02 mm
